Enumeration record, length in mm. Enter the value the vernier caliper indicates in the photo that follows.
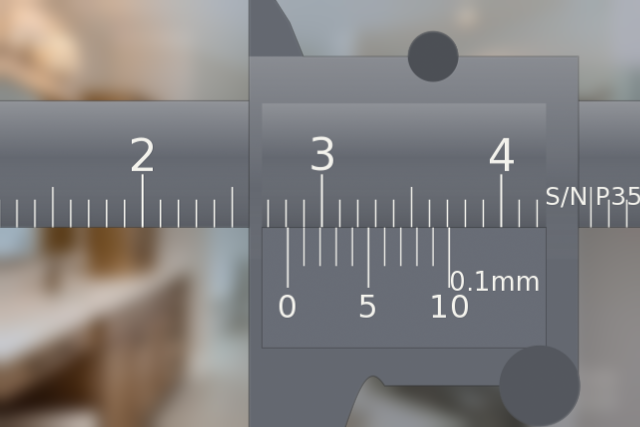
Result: 28.1 mm
